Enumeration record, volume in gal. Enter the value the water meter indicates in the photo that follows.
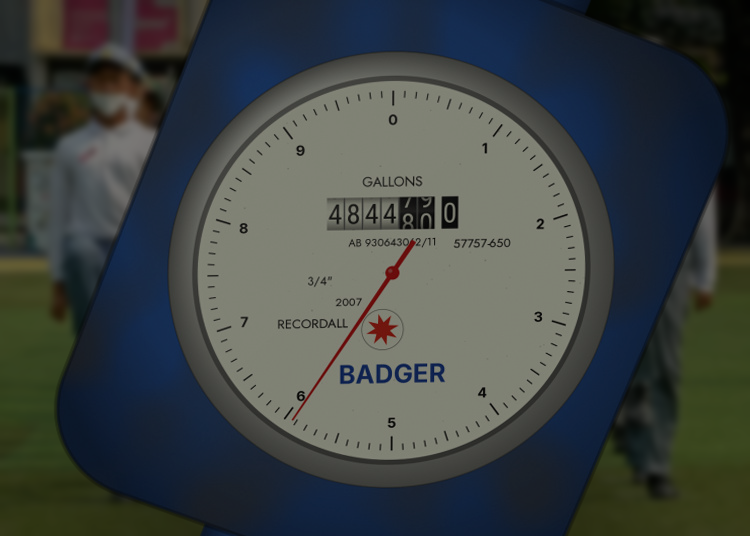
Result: 4844795.9 gal
